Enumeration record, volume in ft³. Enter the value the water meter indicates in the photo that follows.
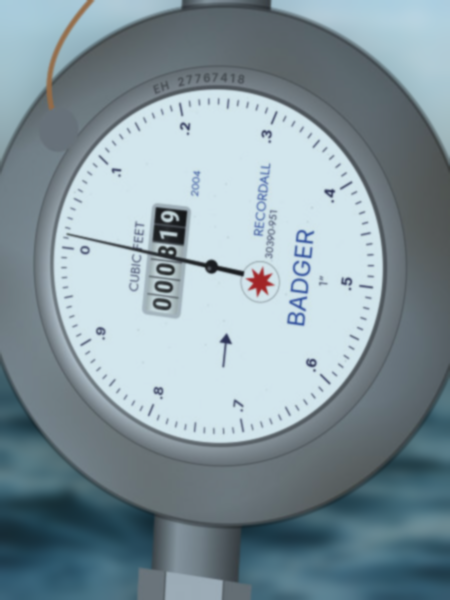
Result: 819.01 ft³
